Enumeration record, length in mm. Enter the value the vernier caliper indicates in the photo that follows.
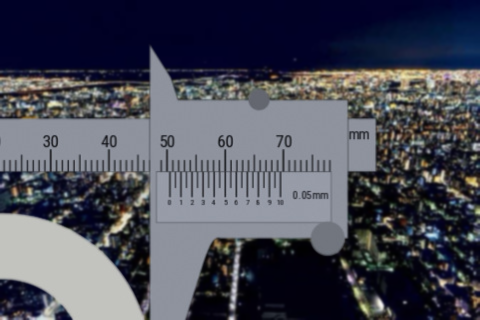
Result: 50.5 mm
